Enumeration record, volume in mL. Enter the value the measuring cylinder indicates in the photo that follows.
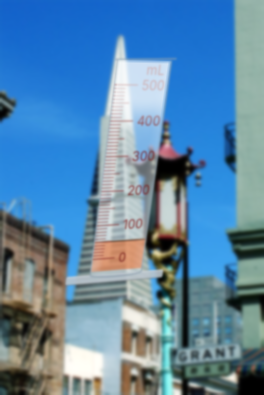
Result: 50 mL
